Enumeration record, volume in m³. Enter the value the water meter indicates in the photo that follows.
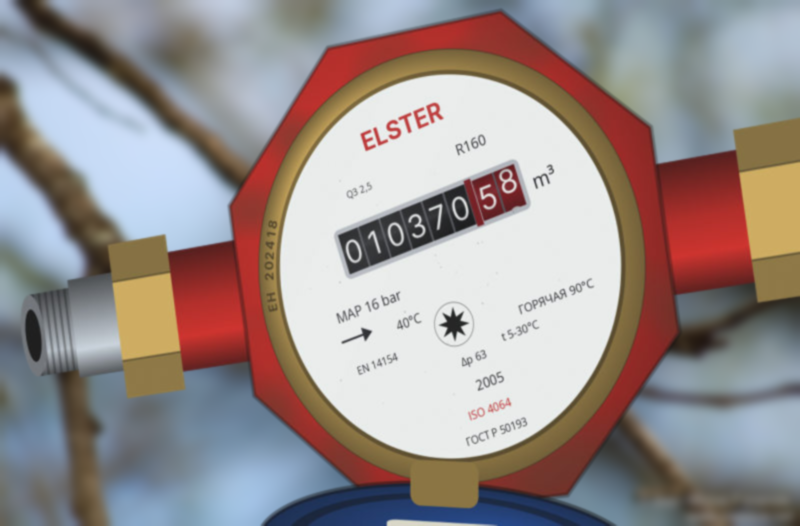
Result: 10370.58 m³
